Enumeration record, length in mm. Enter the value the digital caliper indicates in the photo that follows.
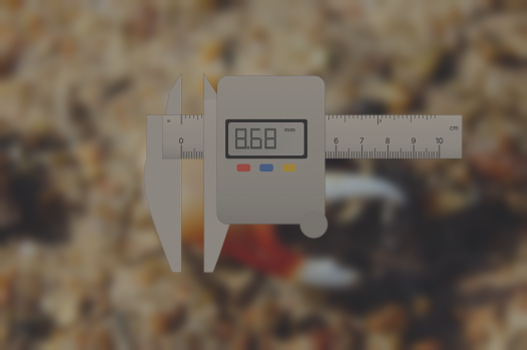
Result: 8.68 mm
